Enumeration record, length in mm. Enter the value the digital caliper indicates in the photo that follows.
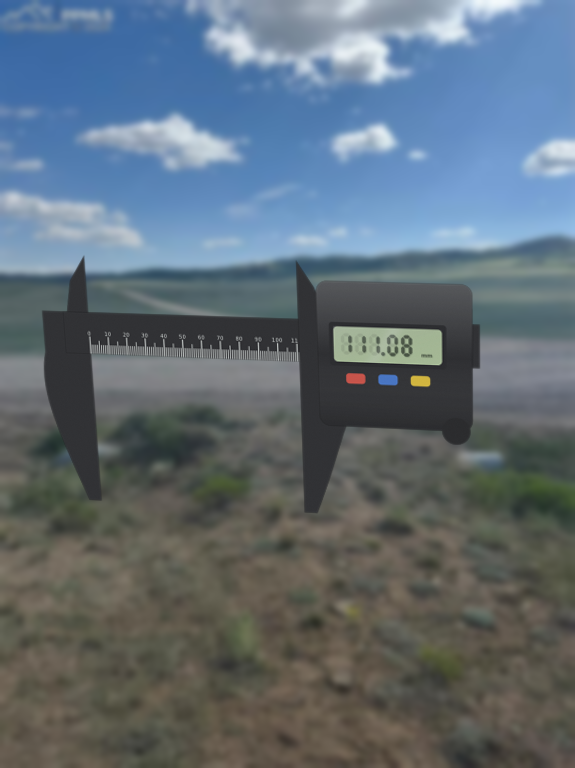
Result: 111.08 mm
